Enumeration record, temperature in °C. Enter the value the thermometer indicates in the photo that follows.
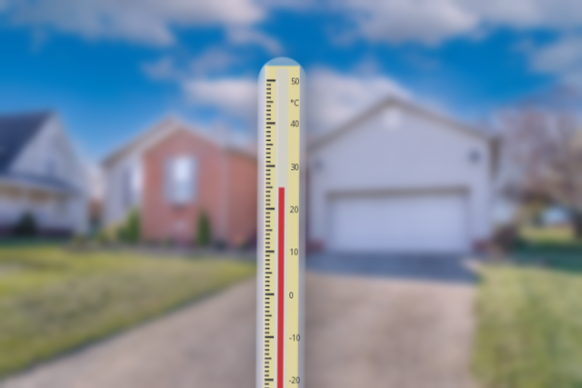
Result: 25 °C
